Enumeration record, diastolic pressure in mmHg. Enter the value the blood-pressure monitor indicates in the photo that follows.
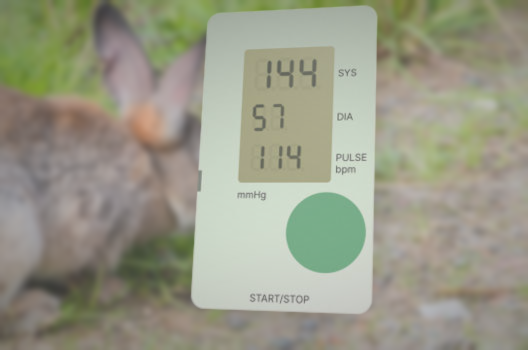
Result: 57 mmHg
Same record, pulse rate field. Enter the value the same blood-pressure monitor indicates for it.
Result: 114 bpm
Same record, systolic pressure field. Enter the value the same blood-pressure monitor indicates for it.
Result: 144 mmHg
